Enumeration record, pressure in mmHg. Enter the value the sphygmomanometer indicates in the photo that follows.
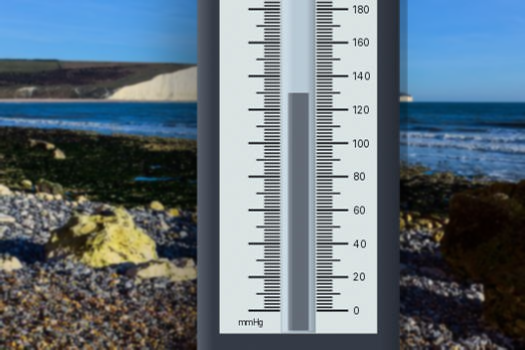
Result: 130 mmHg
